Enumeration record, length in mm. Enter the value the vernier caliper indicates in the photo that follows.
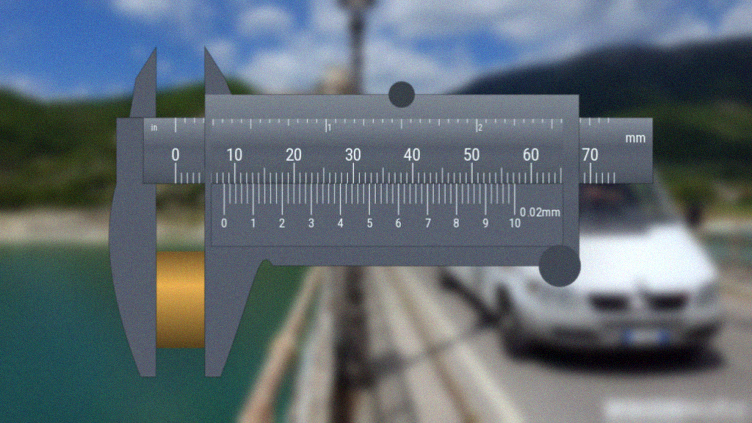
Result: 8.2 mm
